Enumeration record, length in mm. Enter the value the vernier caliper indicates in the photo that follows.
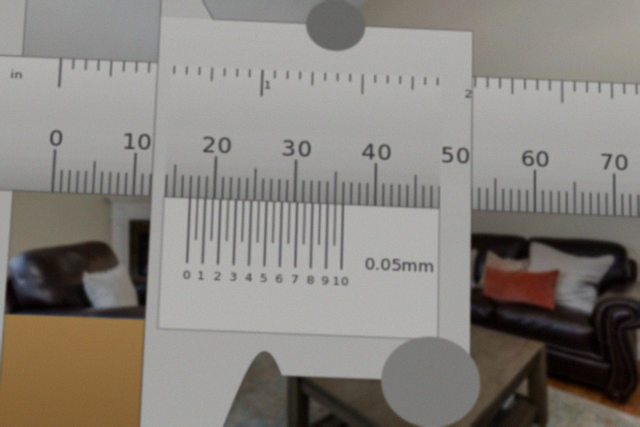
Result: 17.0 mm
